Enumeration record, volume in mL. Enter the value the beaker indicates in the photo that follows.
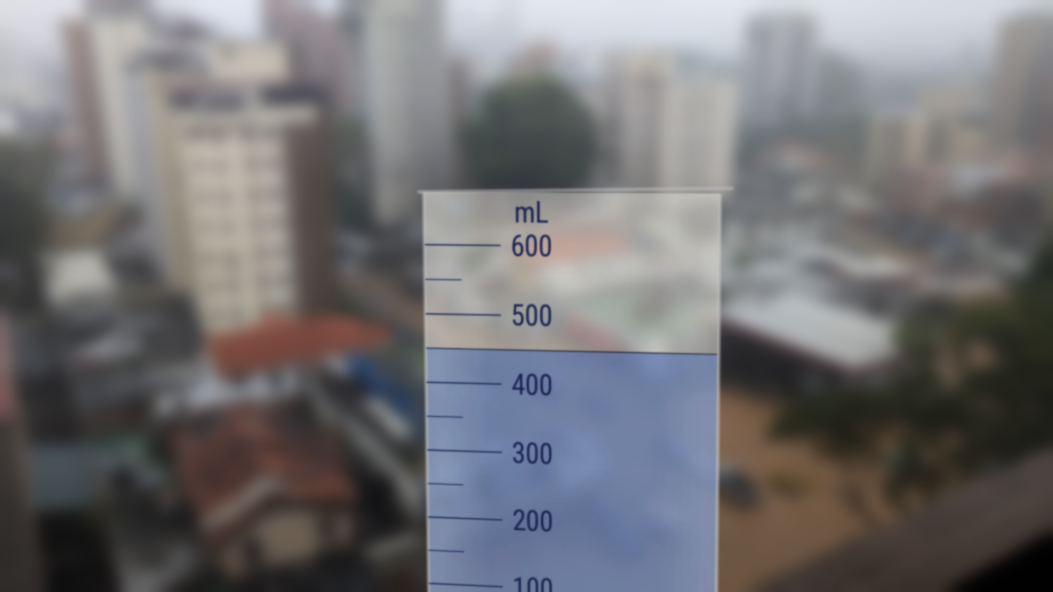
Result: 450 mL
